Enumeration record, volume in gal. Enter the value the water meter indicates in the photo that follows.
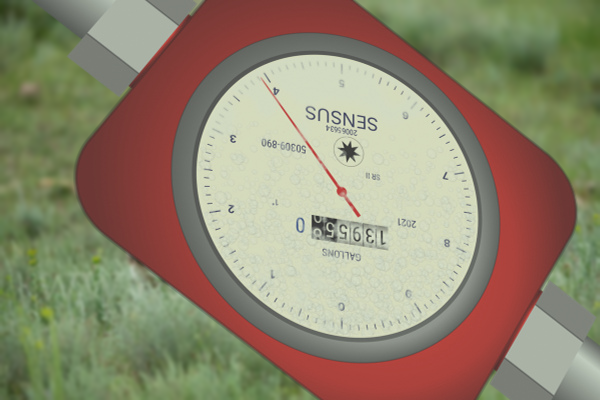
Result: 1395583.9 gal
